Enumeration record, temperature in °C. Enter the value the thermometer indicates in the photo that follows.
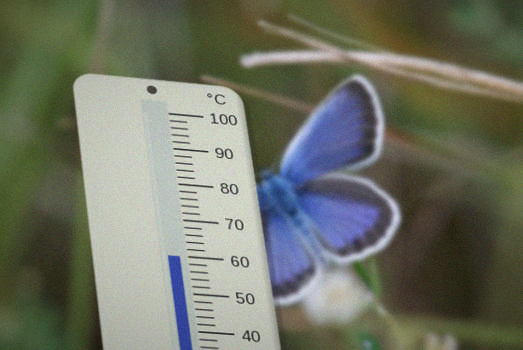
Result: 60 °C
